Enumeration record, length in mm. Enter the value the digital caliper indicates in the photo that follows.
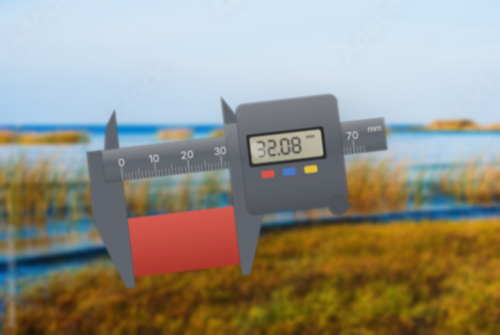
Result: 32.08 mm
